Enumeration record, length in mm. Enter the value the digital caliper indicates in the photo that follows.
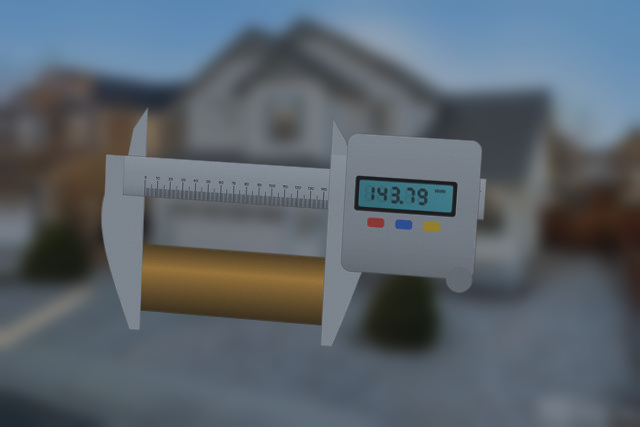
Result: 143.79 mm
